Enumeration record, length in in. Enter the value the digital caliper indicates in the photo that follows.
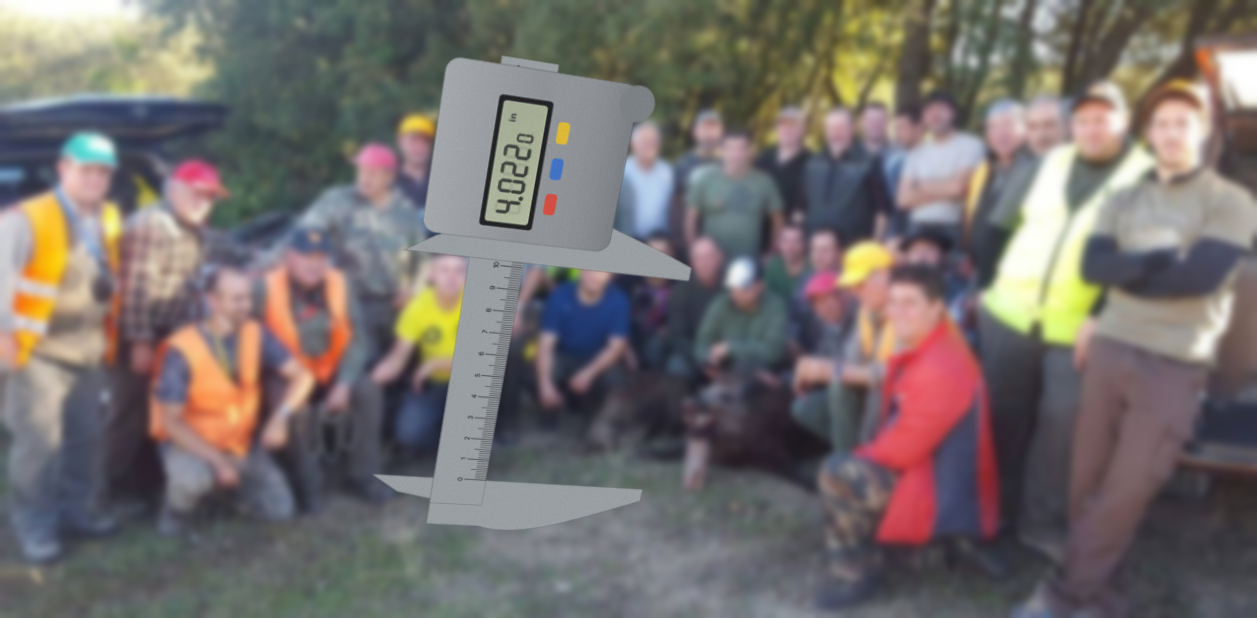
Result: 4.0220 in
